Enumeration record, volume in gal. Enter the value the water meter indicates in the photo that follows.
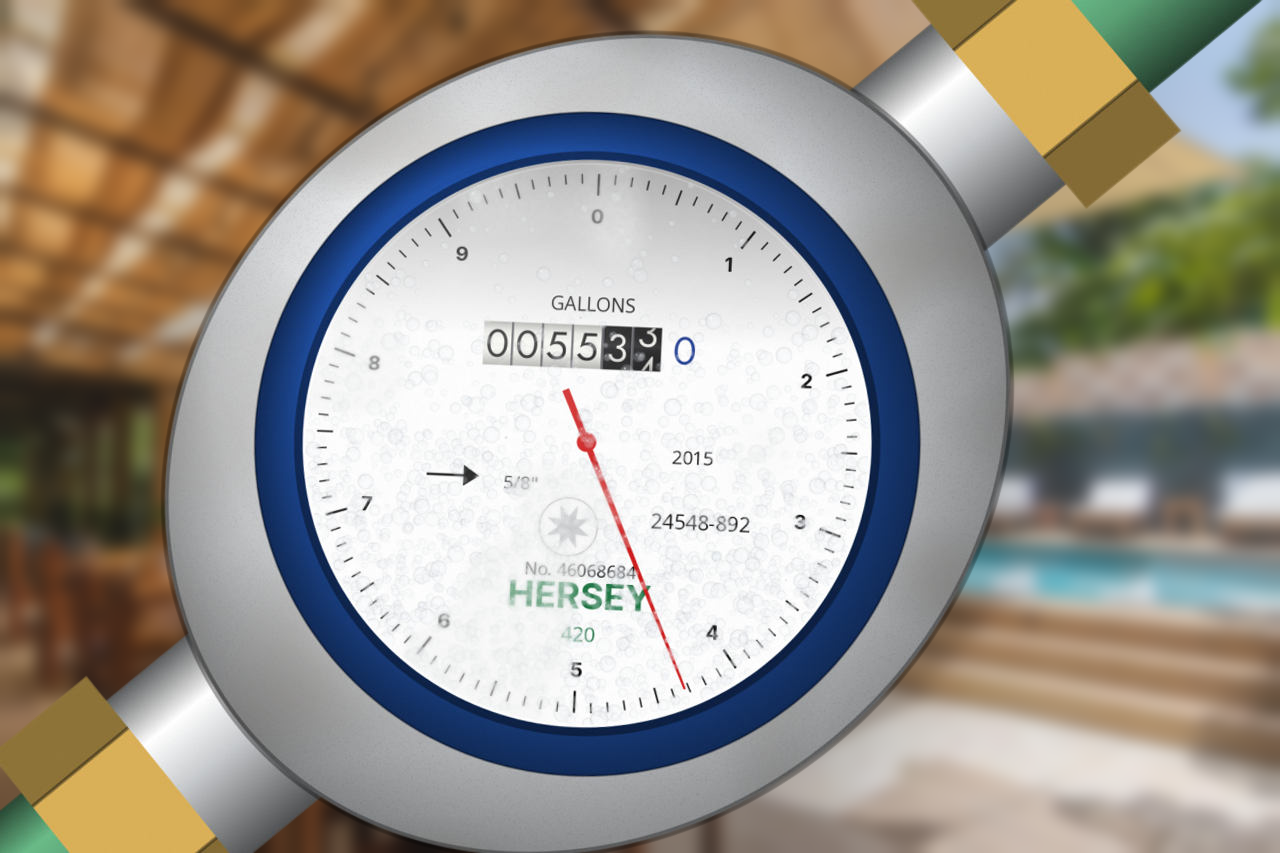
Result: 55334.3 gal
